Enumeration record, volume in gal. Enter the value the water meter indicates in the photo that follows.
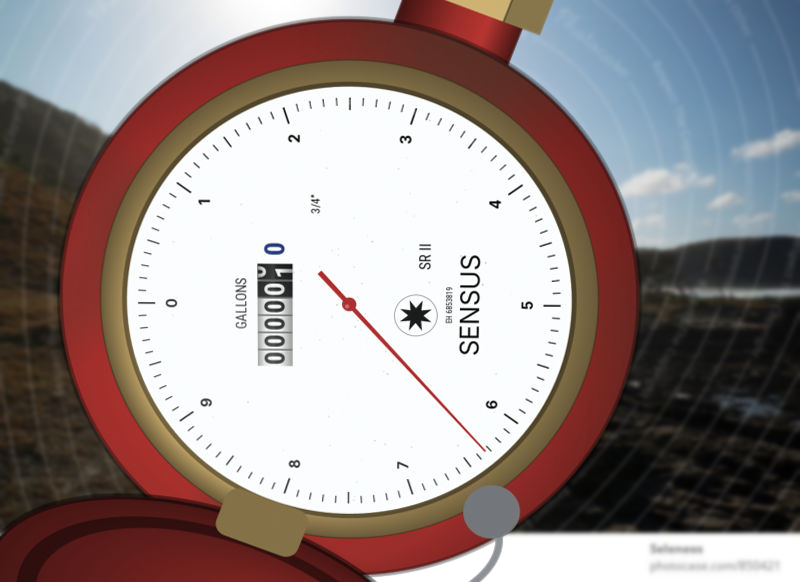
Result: 6.3 gal
